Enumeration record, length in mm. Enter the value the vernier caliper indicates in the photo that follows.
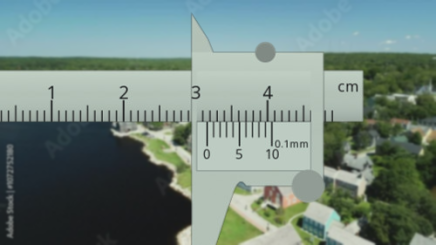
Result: 31.6 mm
